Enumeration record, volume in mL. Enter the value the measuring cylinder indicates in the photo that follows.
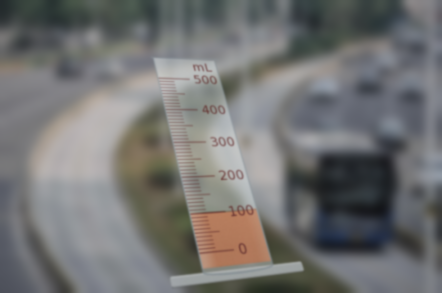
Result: 100 mL
